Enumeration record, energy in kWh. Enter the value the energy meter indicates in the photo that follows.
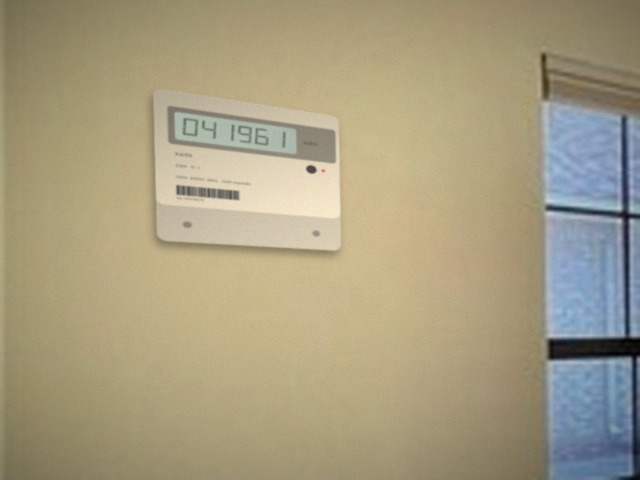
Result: 41961 kWh
